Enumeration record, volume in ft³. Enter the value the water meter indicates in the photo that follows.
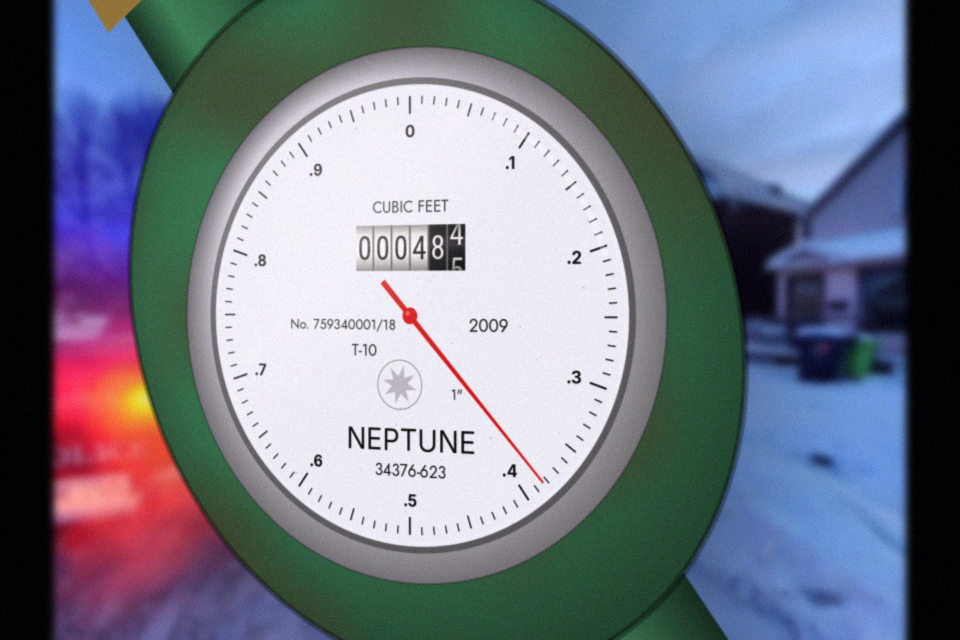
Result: 484.38 ft³
